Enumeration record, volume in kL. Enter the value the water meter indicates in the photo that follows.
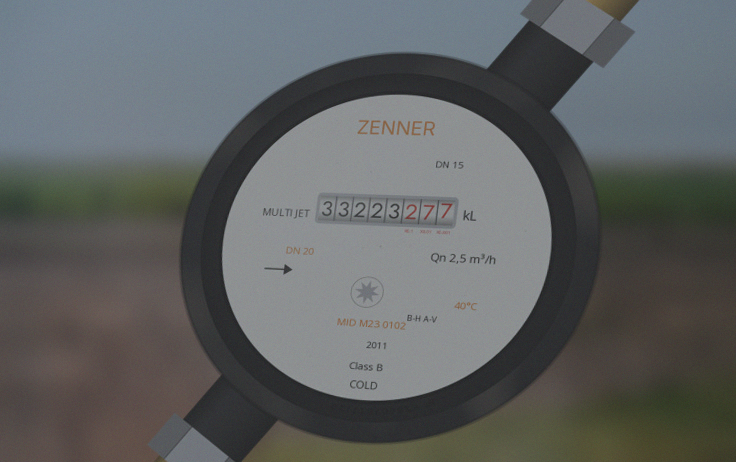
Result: 33223.277 kL
